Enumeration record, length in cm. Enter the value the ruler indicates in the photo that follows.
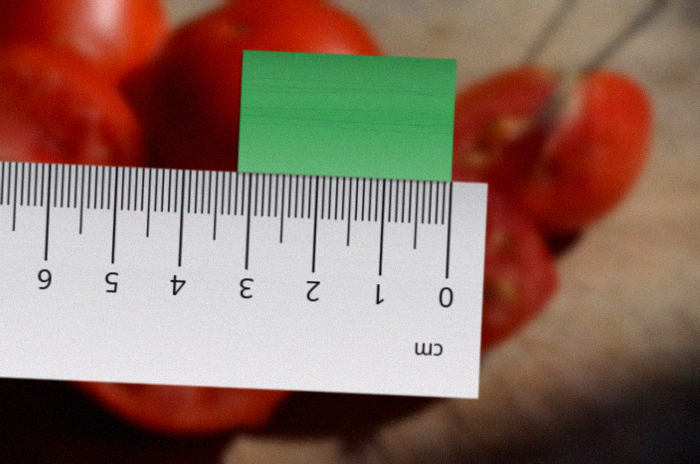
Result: 3.2 cm
